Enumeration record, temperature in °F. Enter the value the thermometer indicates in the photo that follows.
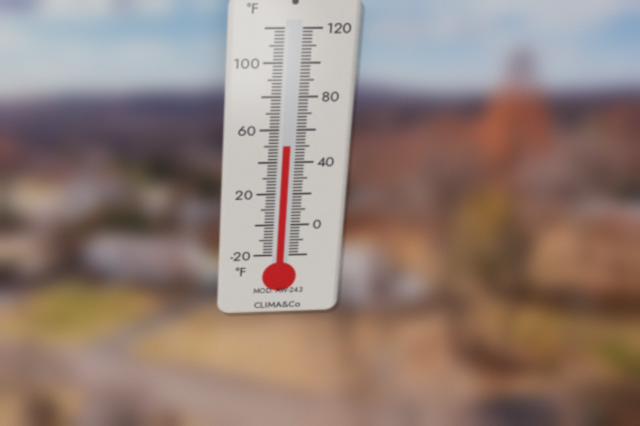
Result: 50 °F
